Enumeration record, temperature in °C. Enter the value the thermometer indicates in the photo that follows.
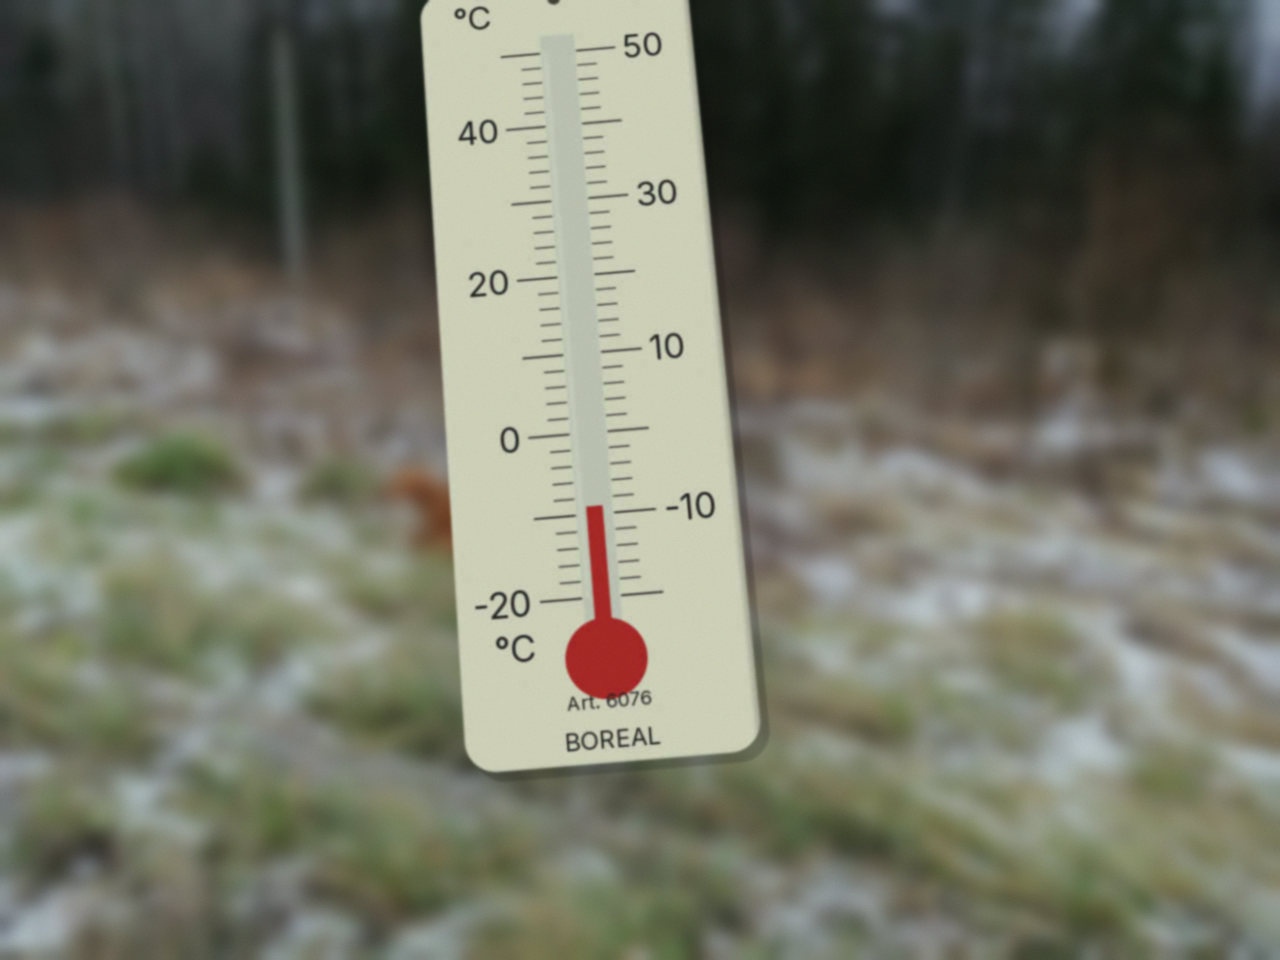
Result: -9 °C
